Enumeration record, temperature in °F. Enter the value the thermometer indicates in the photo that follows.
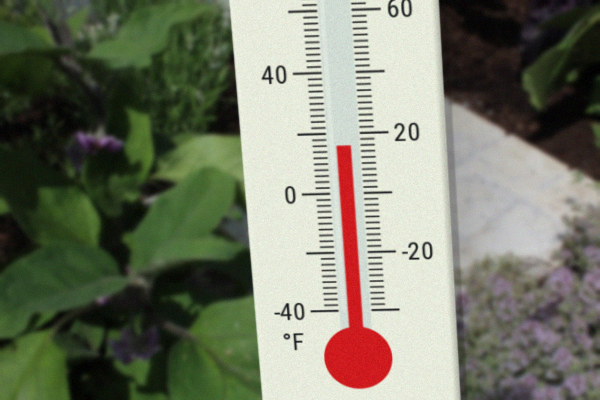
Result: 16 °F
